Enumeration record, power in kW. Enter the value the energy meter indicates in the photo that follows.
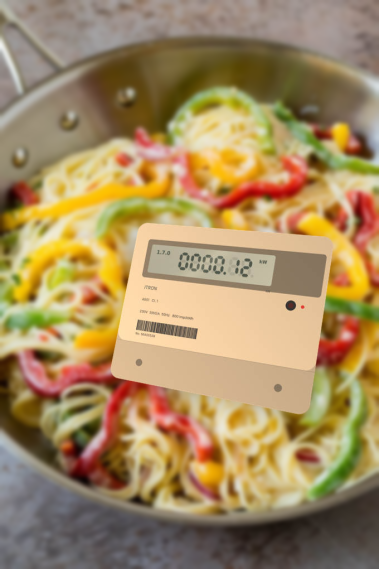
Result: 0.12 kW
